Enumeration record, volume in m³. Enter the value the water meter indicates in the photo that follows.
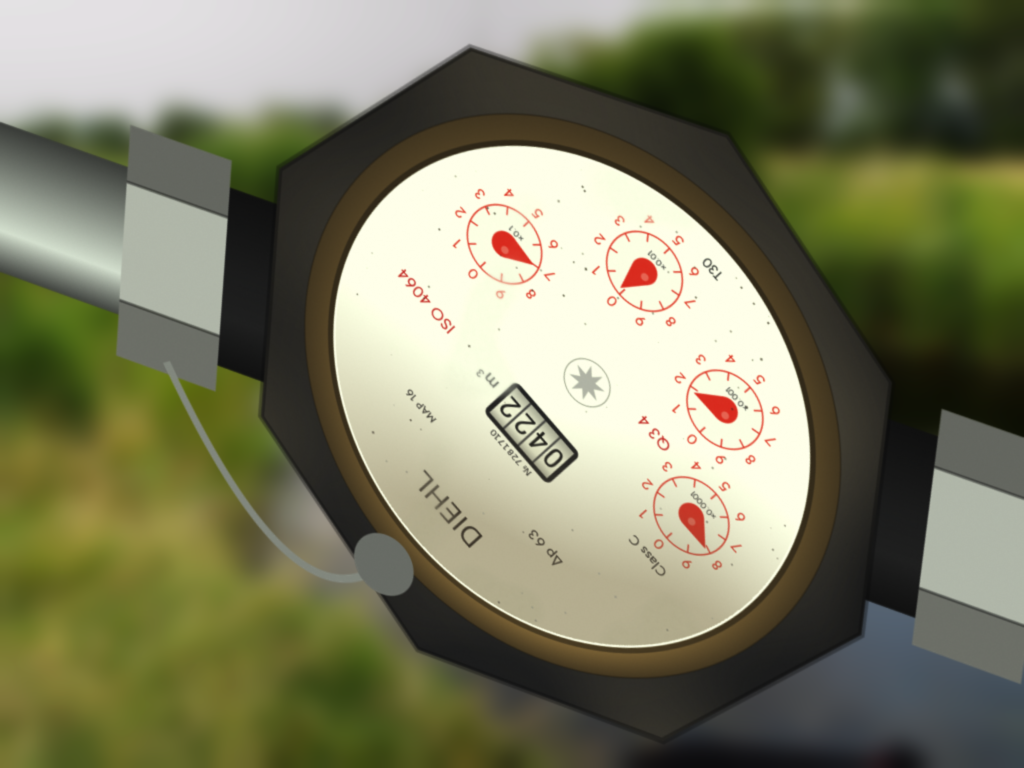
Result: 422.7018 m³
